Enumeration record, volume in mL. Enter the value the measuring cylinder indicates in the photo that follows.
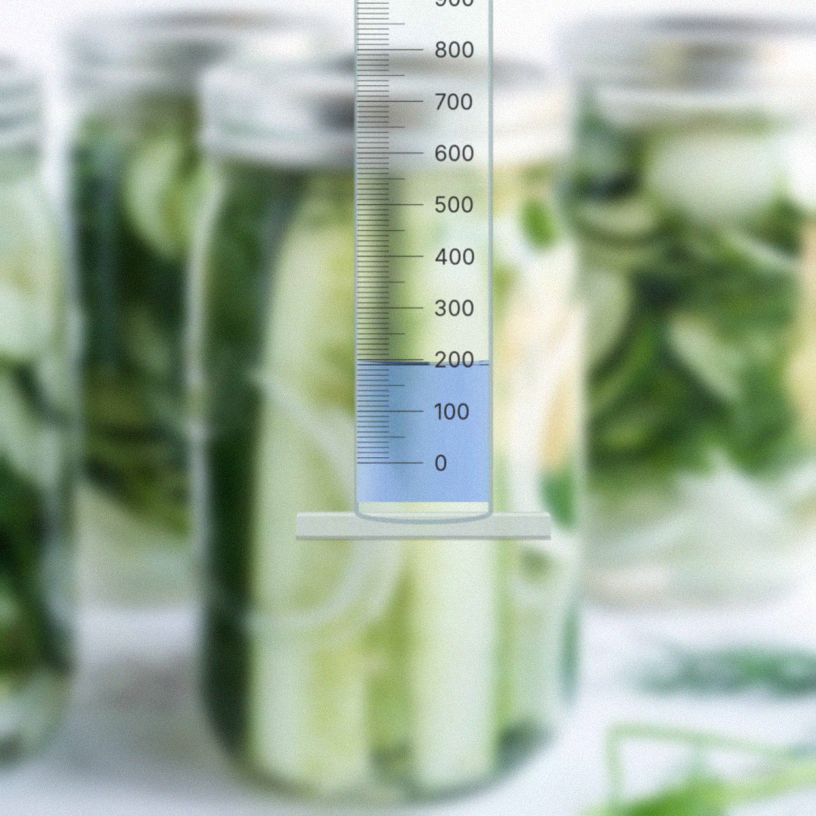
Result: 190 mL
